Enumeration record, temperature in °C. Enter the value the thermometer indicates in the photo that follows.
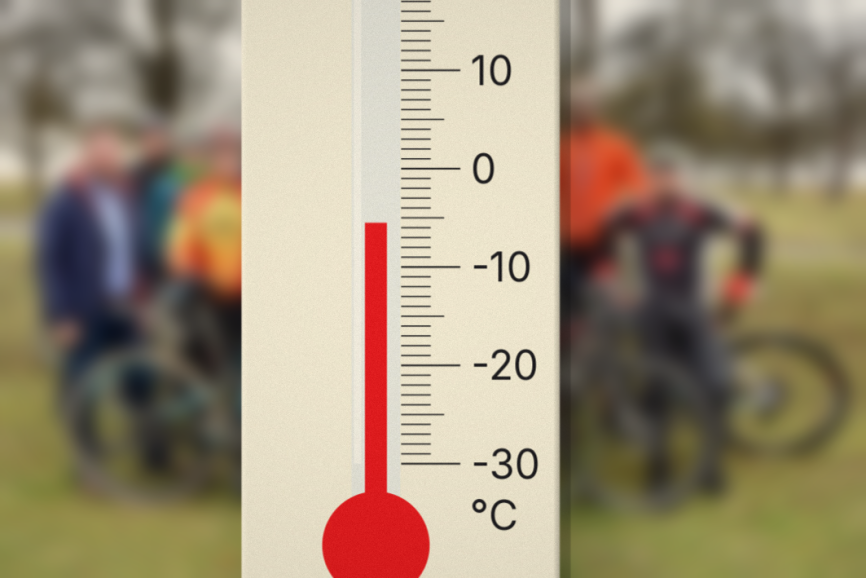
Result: -5.5 °C
